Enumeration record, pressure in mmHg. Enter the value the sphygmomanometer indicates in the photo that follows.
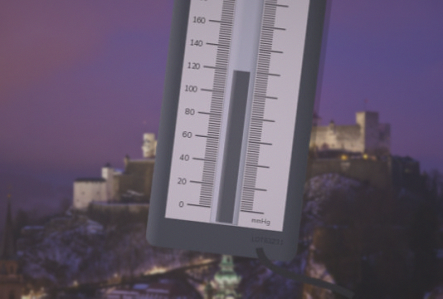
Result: 120 mmHg
